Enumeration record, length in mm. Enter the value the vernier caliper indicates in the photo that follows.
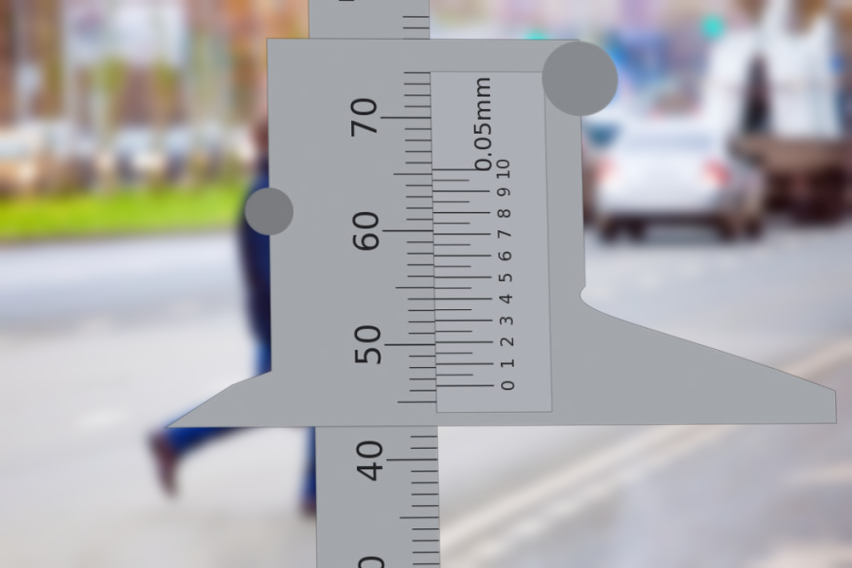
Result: 46.4 mm
